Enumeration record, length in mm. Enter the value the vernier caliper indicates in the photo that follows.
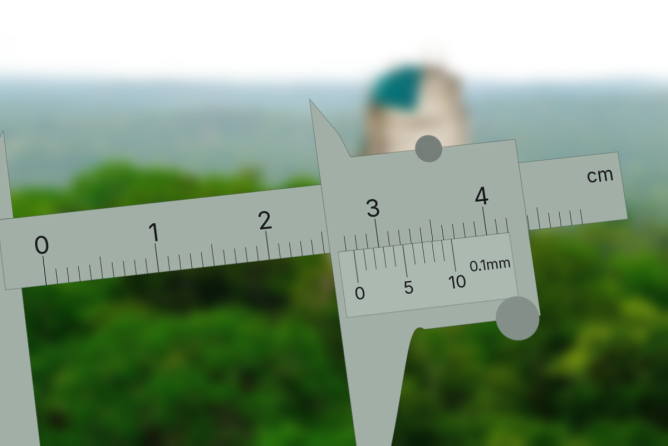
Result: 27.7 mm
